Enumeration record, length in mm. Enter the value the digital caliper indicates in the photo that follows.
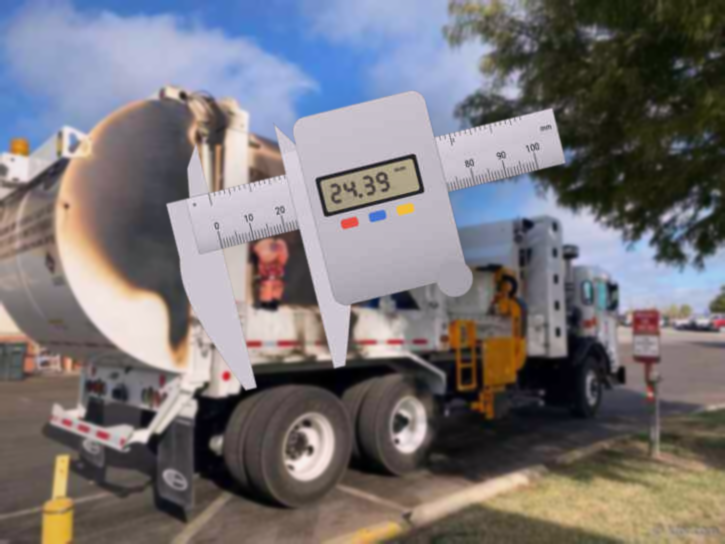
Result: 24.39 mm
